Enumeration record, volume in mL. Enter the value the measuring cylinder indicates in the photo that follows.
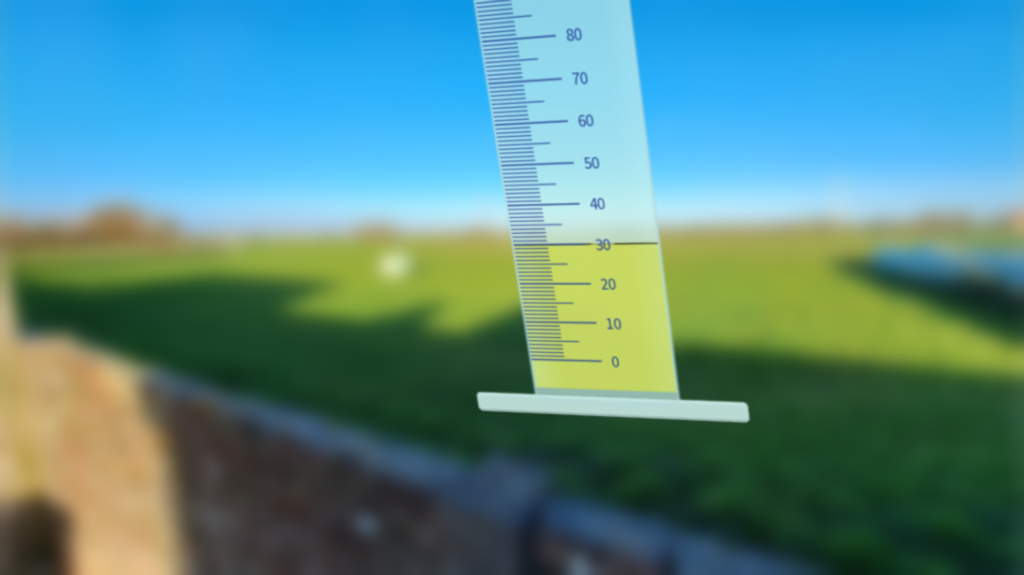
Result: 30 mL
